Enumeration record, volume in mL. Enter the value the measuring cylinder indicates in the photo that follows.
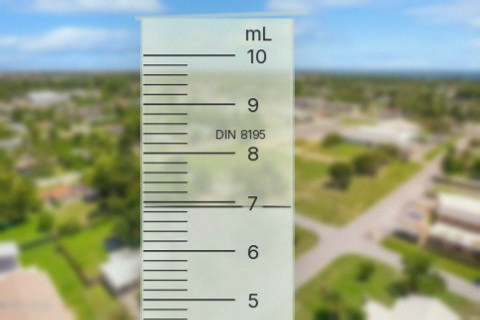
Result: 6.9 mL
